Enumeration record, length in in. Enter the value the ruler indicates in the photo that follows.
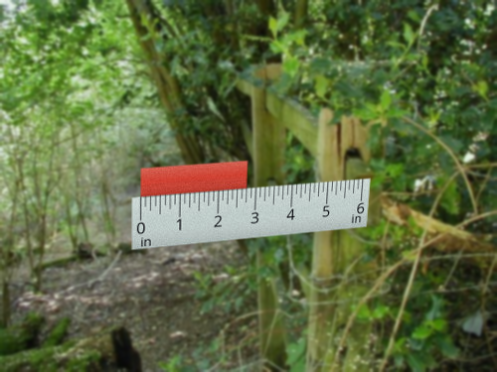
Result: 2.75 in
